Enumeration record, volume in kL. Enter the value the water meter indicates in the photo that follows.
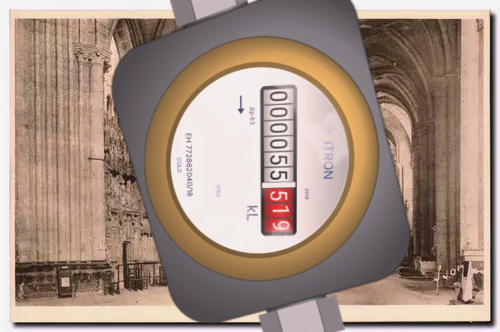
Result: 55.519 kL
